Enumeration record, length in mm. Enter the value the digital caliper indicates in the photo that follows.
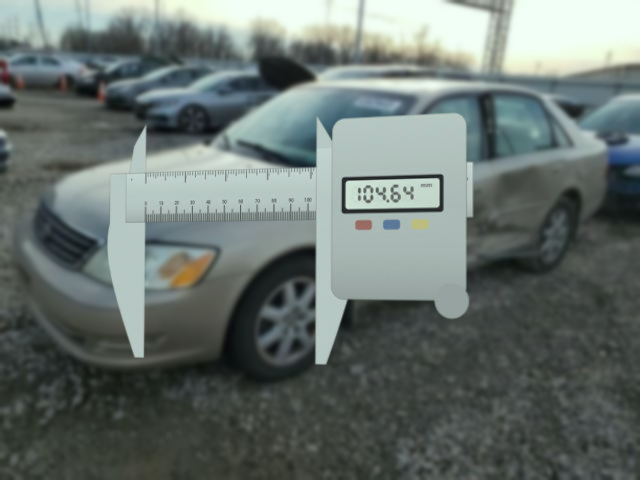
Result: 104.64 mm
